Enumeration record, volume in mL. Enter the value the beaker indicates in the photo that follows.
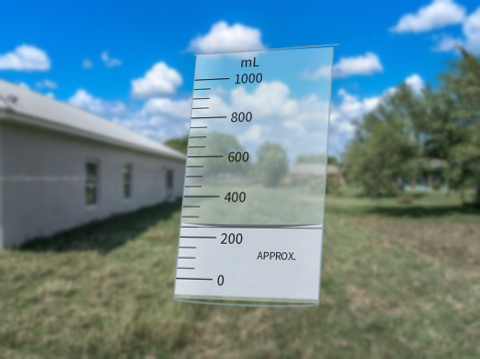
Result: 250 mL
